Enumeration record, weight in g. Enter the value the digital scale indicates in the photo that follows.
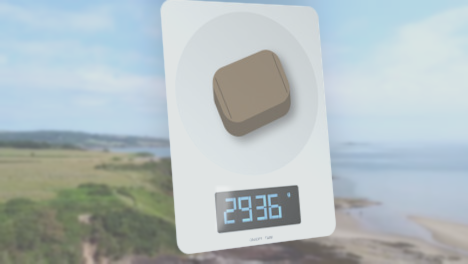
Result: 2936 g
